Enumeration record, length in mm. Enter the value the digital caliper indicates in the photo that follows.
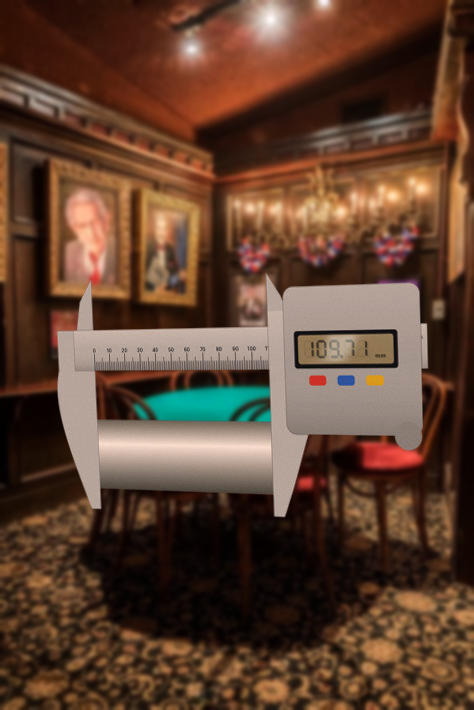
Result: 109.71 mm
